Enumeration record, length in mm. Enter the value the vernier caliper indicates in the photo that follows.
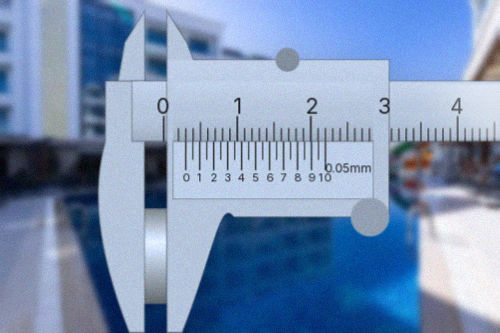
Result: 3.0 mm
